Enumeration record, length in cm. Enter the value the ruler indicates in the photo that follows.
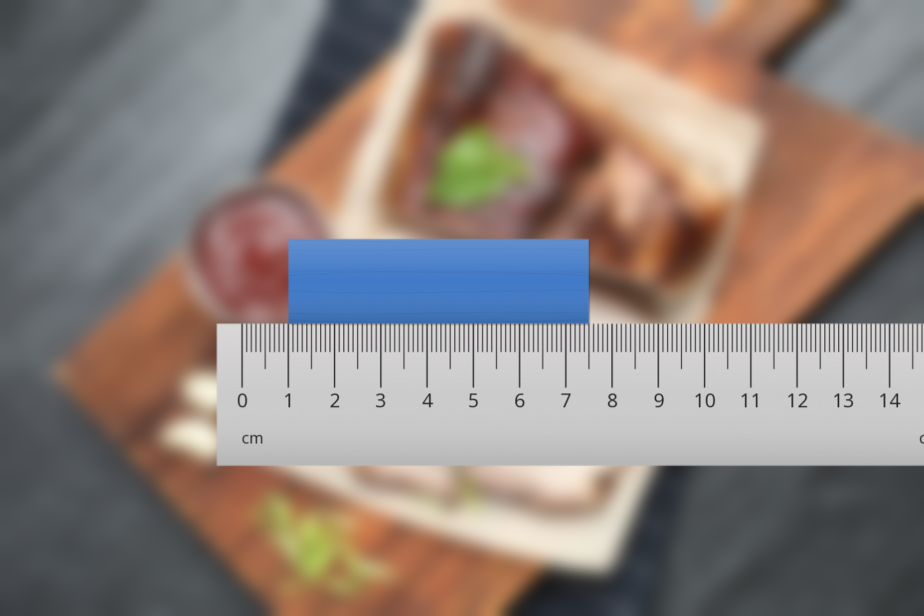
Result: 6.5 cm
